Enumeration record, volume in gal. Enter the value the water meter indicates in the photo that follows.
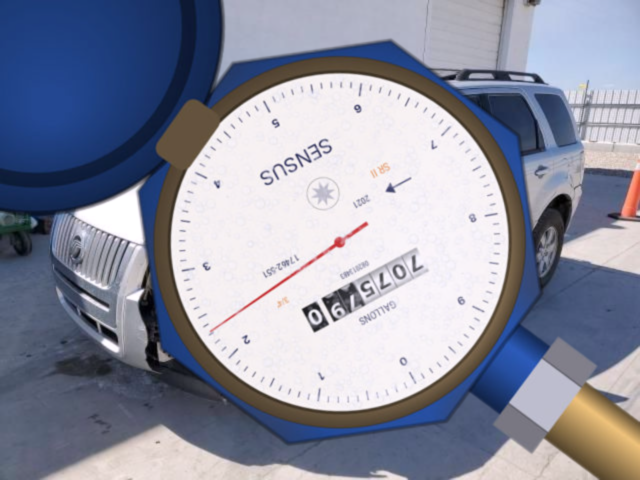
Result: 7075792.3 gal
